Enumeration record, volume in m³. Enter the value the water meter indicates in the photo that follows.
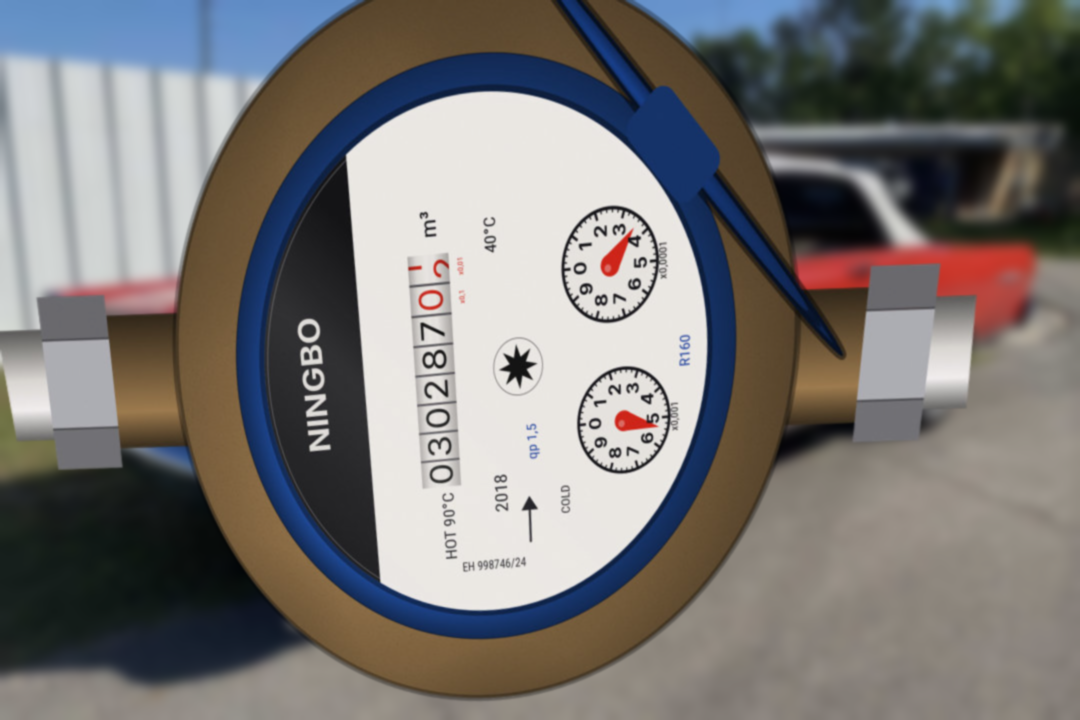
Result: 30287.0153 m³
